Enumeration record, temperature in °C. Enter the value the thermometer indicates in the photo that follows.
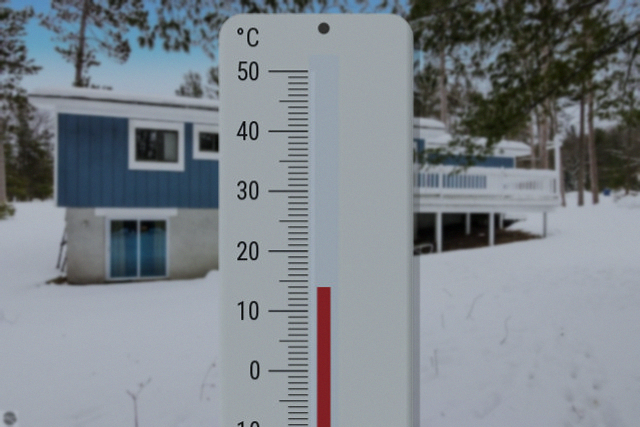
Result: 14 °C
